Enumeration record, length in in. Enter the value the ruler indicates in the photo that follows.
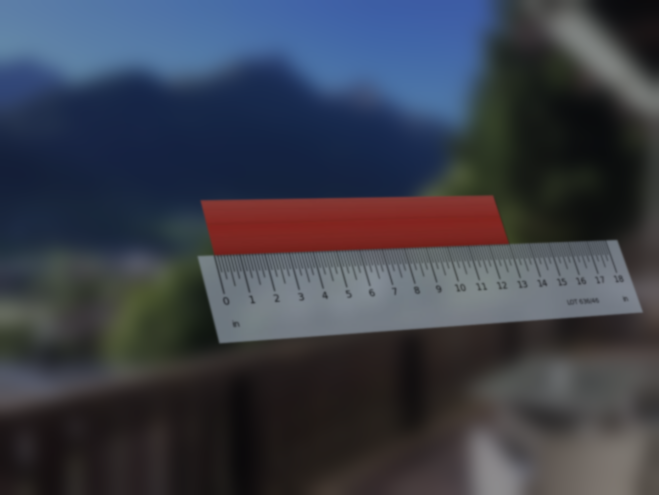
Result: 13 in
